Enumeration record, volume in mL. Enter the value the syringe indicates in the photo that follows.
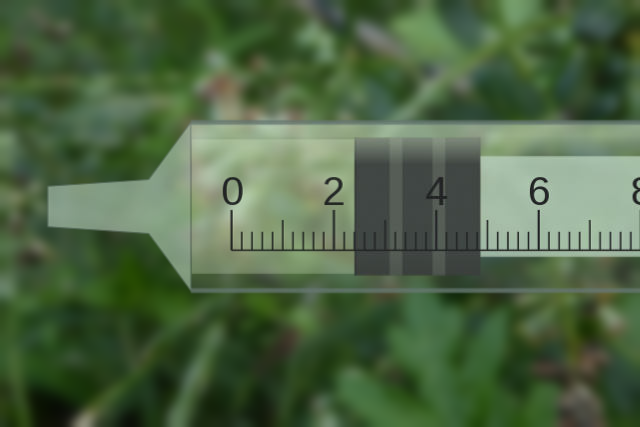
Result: 2.4 mL
